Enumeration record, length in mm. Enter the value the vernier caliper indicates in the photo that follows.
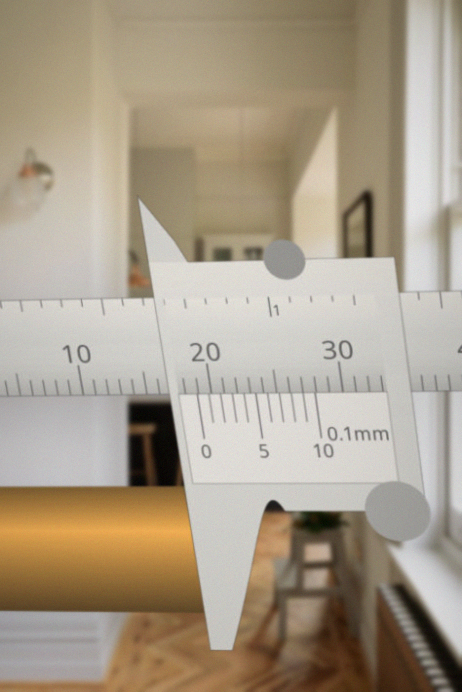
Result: 18.9 mm
